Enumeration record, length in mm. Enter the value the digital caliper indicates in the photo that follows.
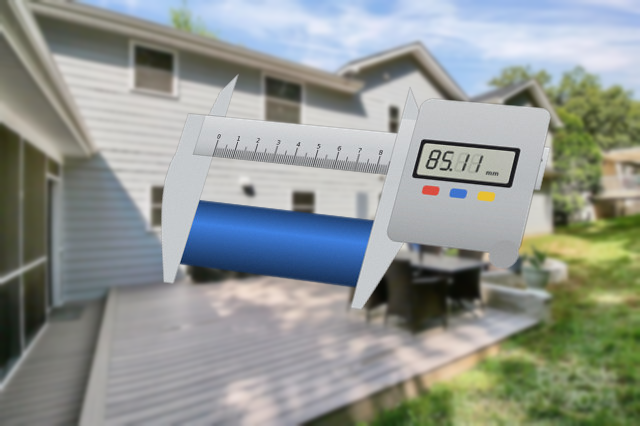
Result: 85.11 mm
